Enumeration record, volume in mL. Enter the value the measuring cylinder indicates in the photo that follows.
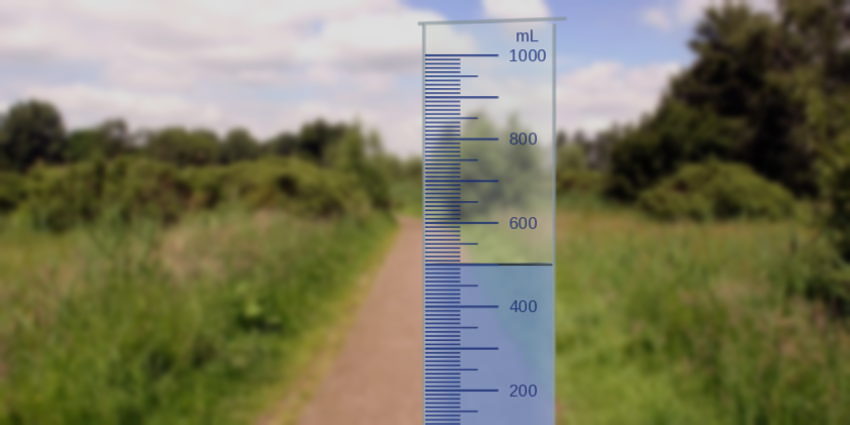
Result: 500 mL
